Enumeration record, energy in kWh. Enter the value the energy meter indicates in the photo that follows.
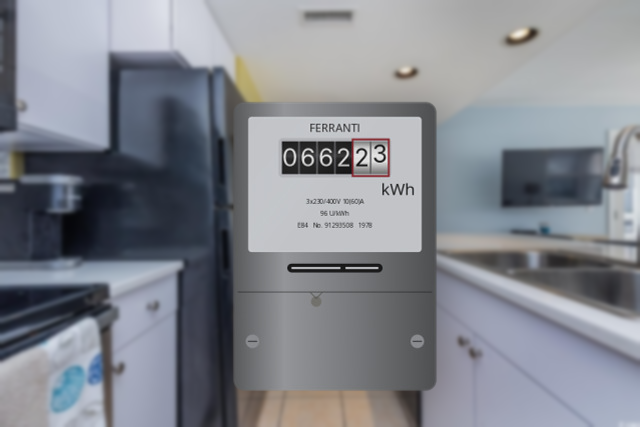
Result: 662.23 kWh
